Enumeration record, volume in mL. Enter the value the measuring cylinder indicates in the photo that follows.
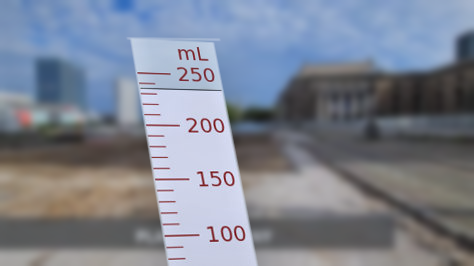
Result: 235 mL
